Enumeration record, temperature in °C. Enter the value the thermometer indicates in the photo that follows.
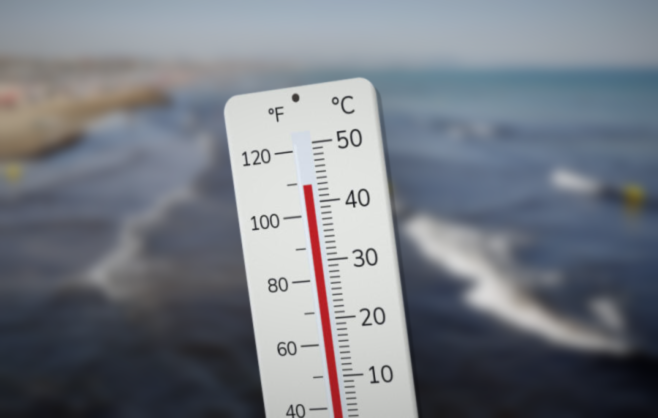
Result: 43 °C
